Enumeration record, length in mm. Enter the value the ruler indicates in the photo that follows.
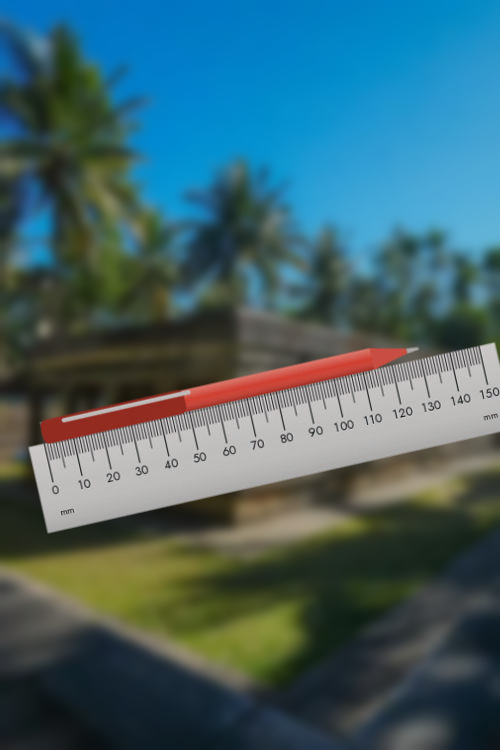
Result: 130 mm
